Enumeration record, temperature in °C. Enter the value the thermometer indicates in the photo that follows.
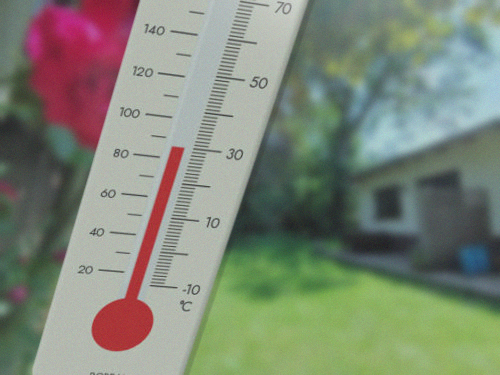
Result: 30 °C
